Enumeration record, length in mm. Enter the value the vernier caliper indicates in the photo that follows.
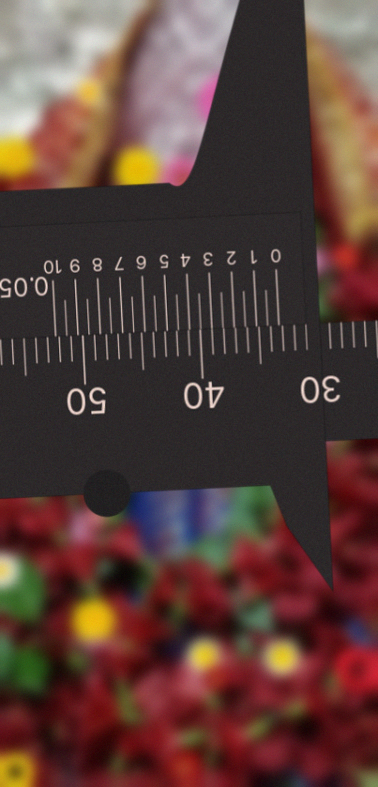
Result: 33.3 mm
